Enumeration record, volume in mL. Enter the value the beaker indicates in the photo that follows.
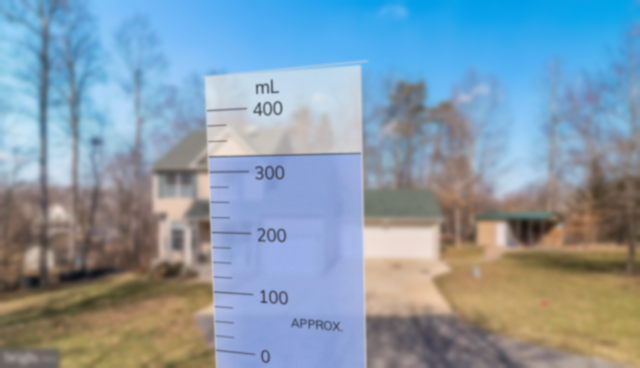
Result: 325 mL
